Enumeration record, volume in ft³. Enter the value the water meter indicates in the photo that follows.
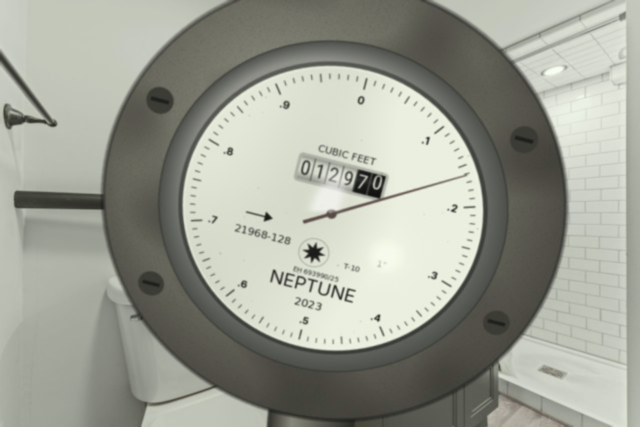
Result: 12970.16 ft³
